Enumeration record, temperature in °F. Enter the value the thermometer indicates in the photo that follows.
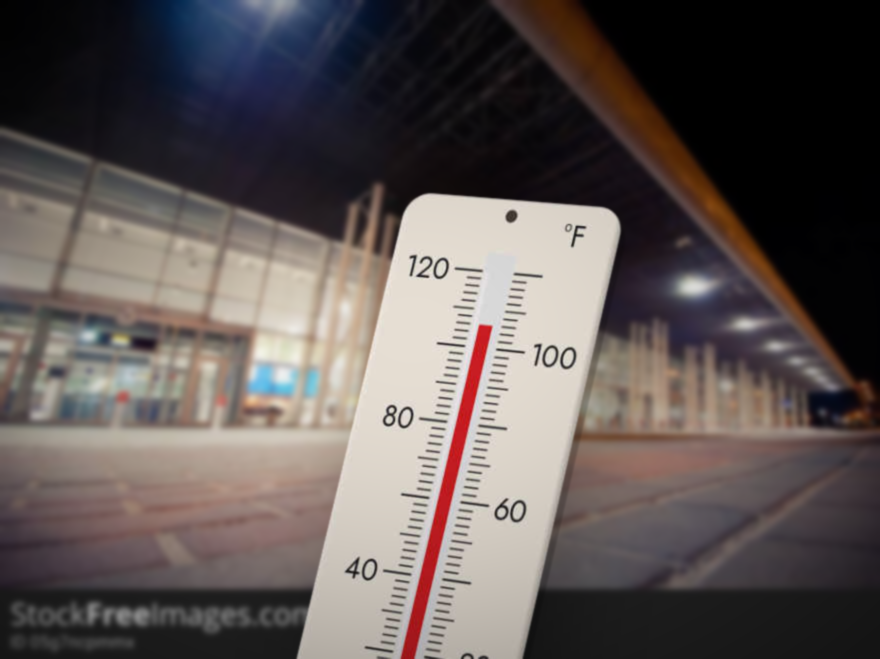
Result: 106 °F
